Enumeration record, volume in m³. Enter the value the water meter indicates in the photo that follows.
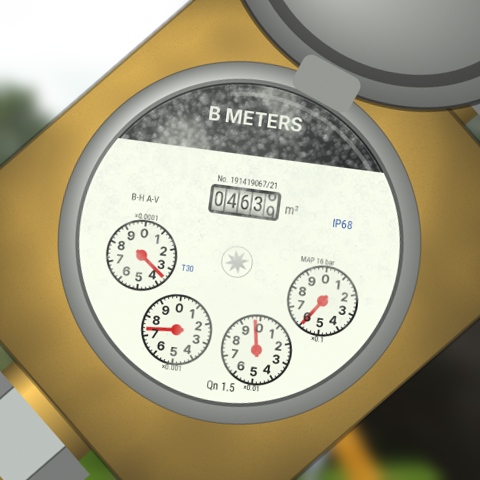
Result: 4638.5973 m³
